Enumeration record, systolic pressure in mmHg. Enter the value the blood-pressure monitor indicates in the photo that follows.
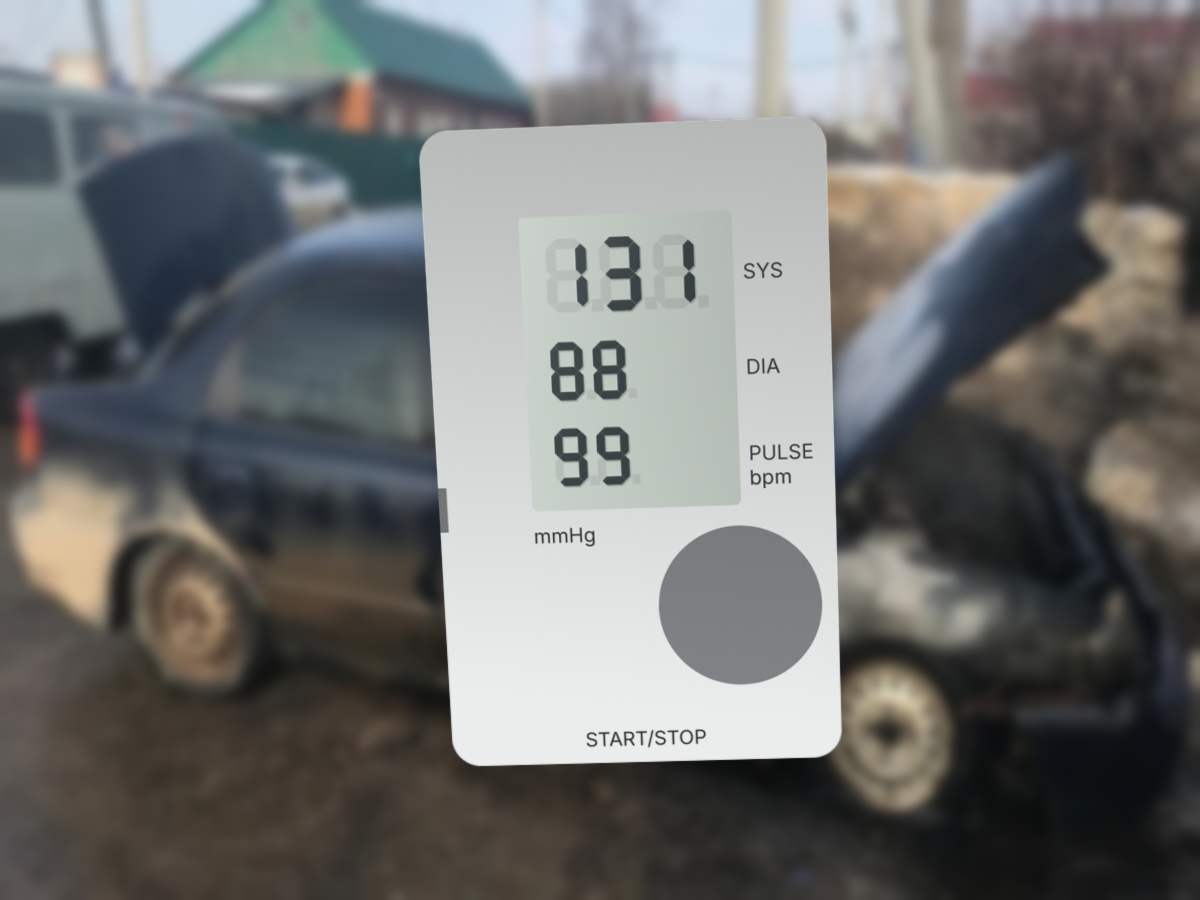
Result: 131 mmHg
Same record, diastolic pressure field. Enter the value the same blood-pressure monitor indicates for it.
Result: 88 mmHg
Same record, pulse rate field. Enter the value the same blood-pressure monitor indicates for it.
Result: 99 bpm
